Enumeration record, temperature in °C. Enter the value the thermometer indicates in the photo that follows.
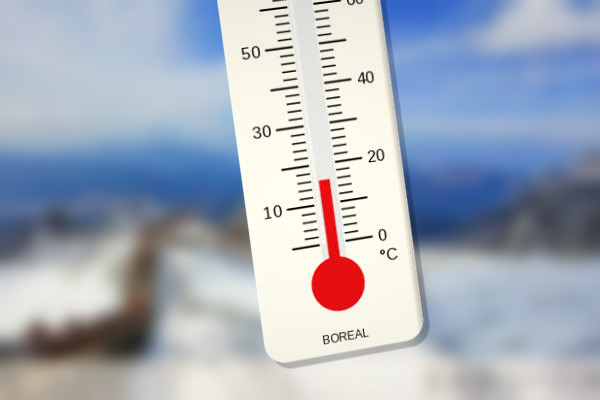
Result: 16 °C
